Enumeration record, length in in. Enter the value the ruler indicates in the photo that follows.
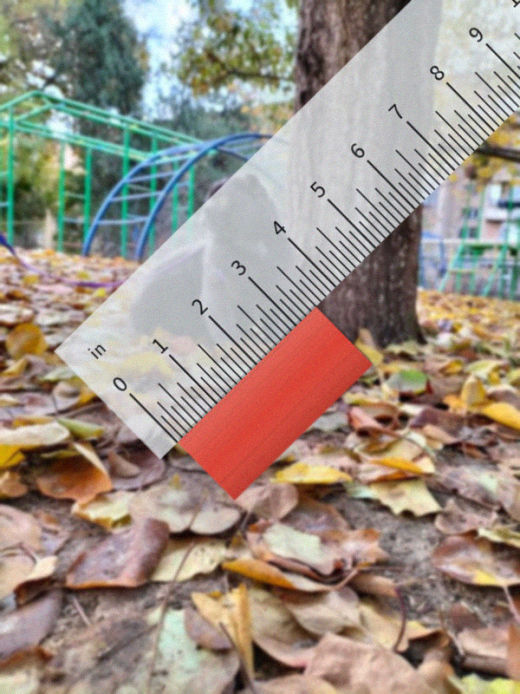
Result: 3.5 in
